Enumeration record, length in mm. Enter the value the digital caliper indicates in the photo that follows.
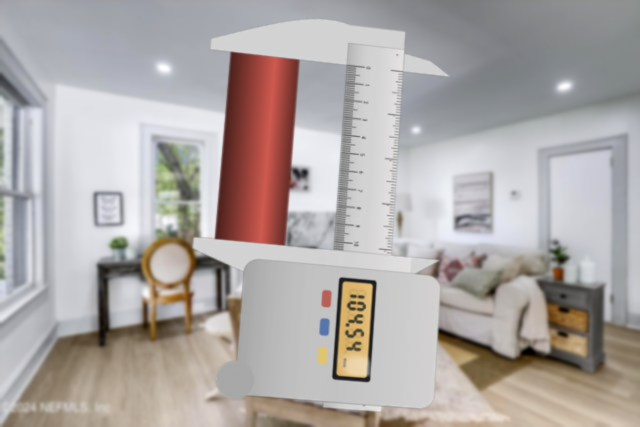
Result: 104.54 mm
